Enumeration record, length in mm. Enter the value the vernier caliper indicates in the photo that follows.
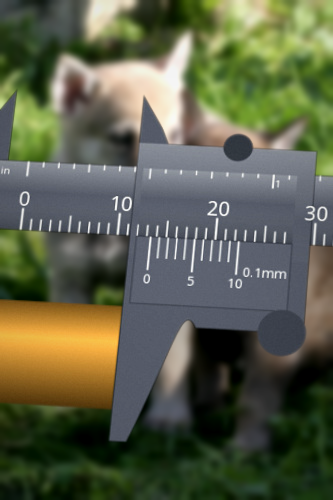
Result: 13.4 mm
